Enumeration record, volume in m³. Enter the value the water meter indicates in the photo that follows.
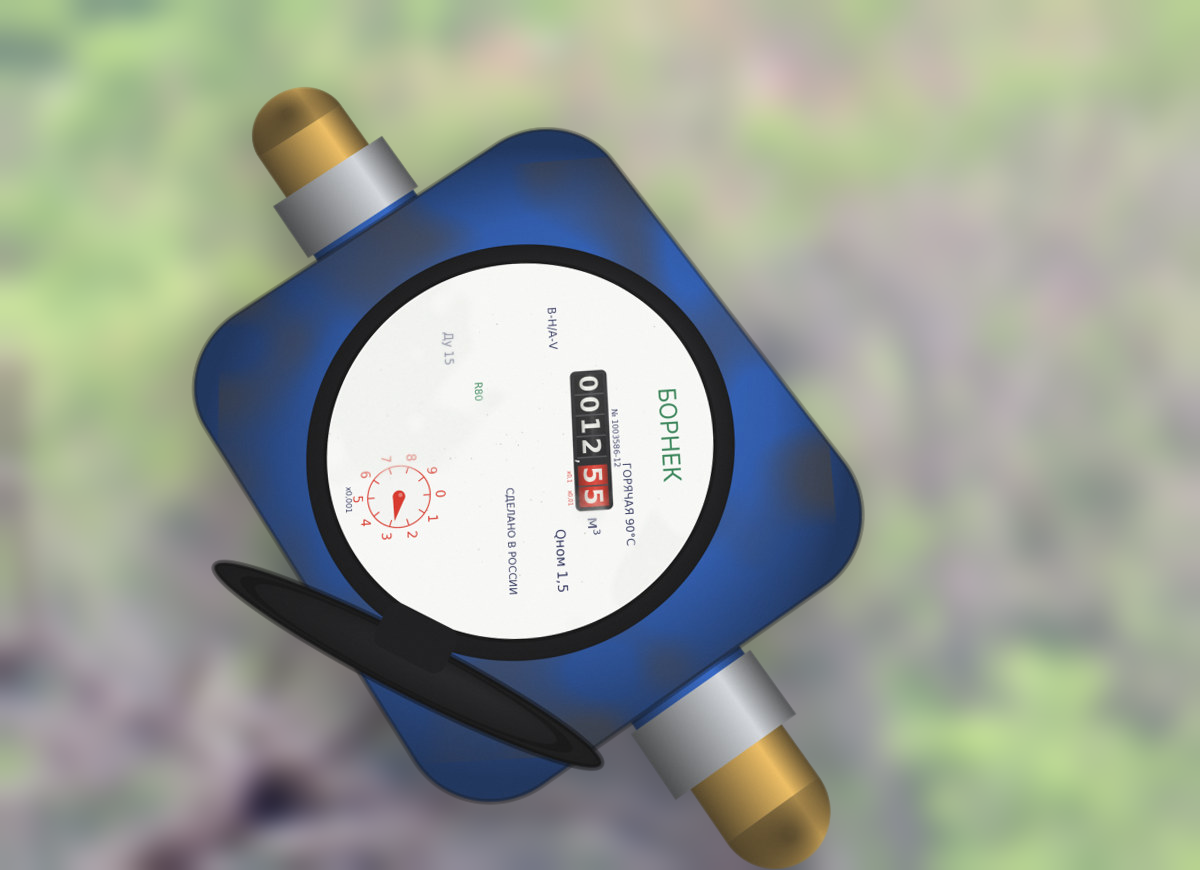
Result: 12.552 m³
